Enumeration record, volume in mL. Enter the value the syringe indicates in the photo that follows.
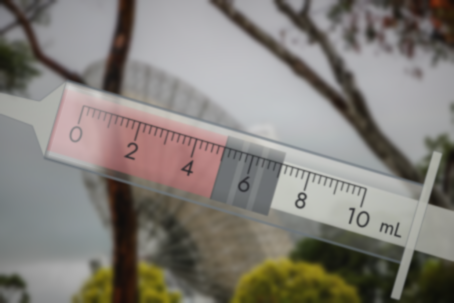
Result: 5 mL
